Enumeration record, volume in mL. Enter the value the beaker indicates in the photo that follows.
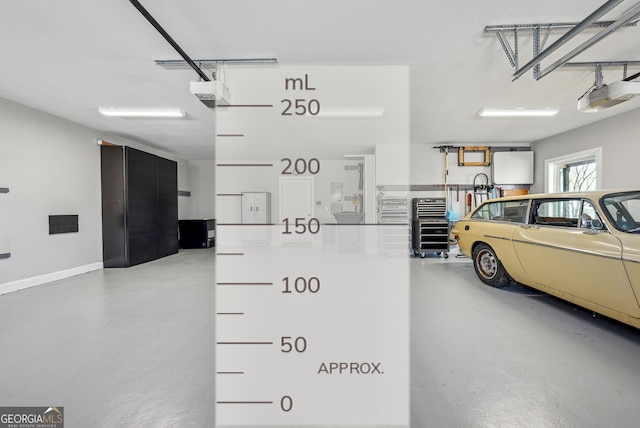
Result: 150 mL
